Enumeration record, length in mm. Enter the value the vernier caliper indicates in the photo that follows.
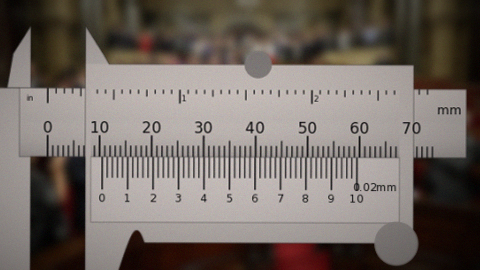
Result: 10.5 mm
